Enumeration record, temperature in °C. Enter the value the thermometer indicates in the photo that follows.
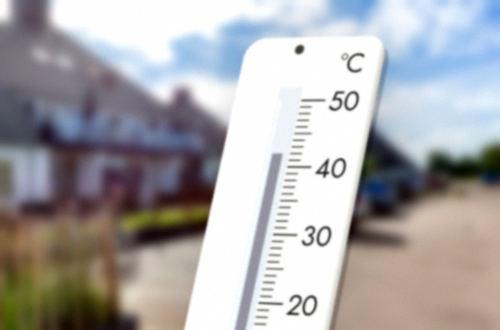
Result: 42 °C
